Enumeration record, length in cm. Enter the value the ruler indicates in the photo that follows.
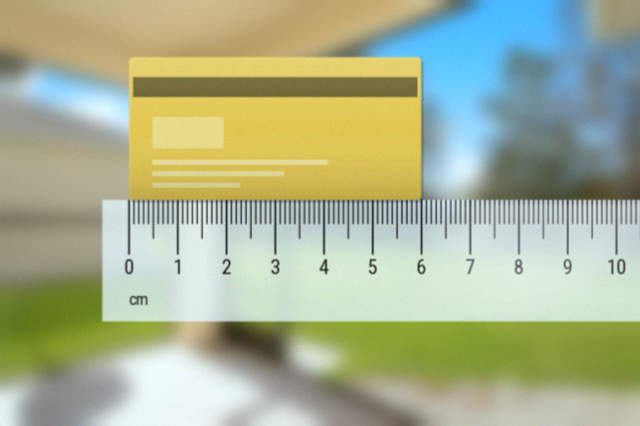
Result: 6 cm
